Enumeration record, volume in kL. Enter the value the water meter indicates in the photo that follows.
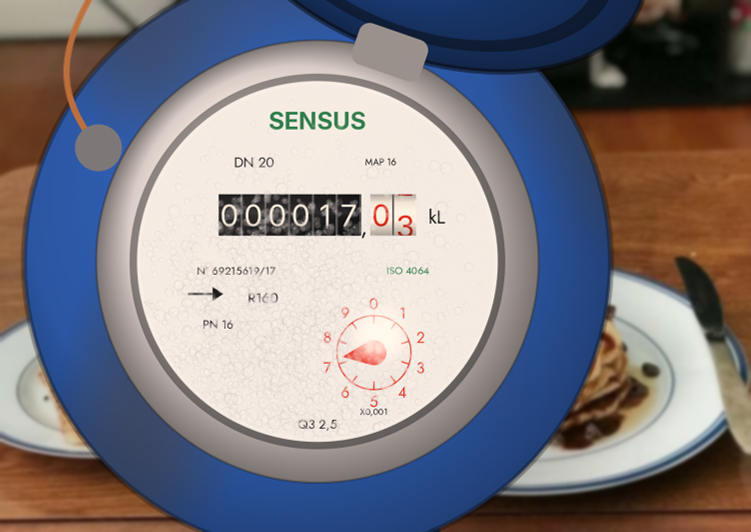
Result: 17.027 kL
